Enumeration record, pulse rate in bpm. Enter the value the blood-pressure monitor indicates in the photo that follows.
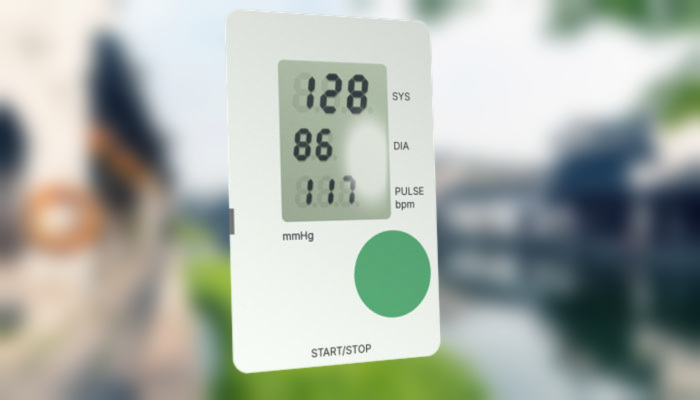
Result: 117 bpm
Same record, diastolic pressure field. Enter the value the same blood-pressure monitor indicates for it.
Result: 86 mmHg
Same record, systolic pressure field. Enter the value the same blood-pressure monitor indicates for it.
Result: 128 mmHg
